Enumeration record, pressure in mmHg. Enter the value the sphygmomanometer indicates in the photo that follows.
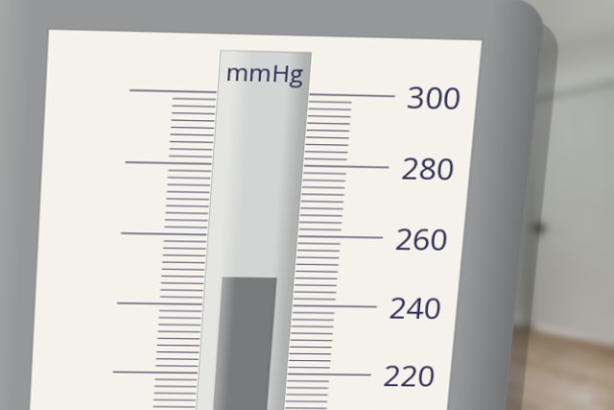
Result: 248 mmHg
